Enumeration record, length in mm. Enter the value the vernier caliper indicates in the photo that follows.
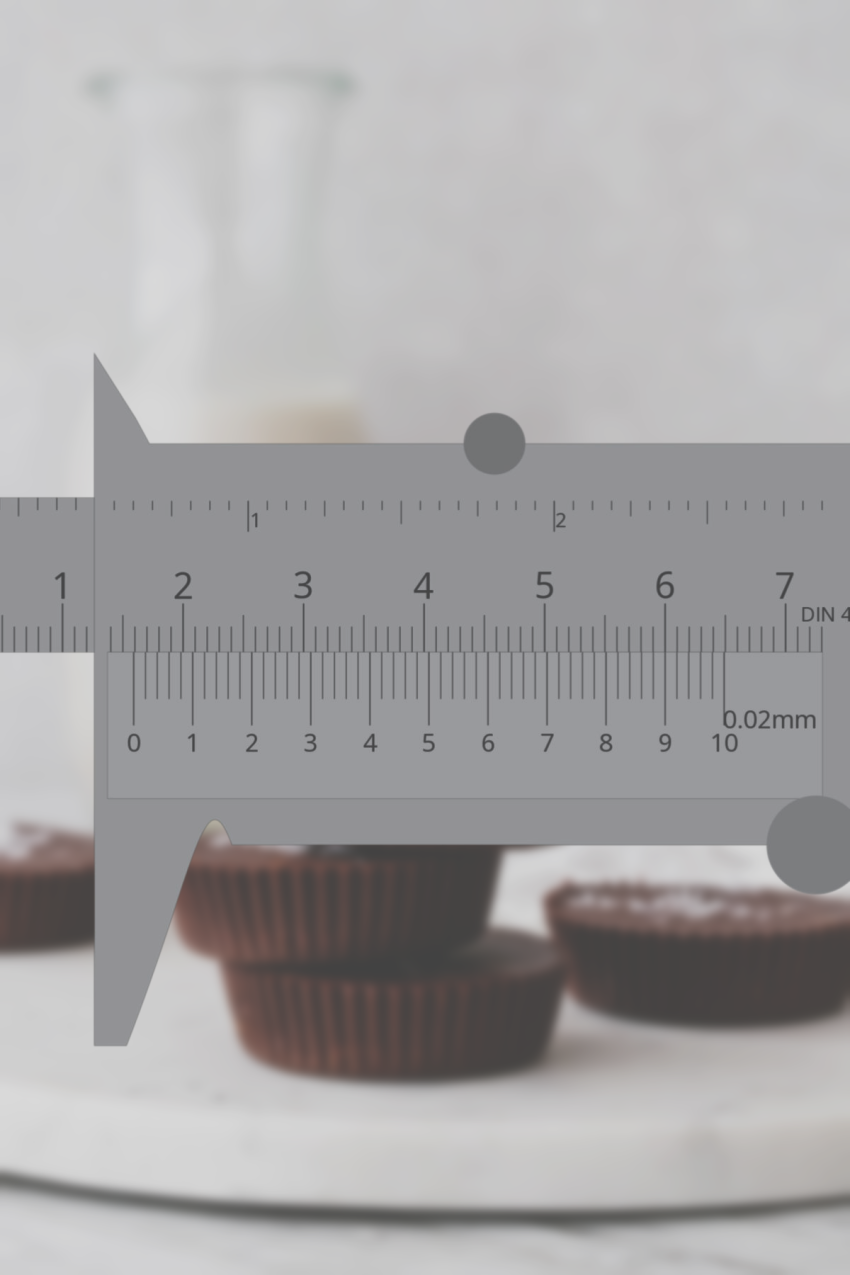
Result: 15.9 mm
